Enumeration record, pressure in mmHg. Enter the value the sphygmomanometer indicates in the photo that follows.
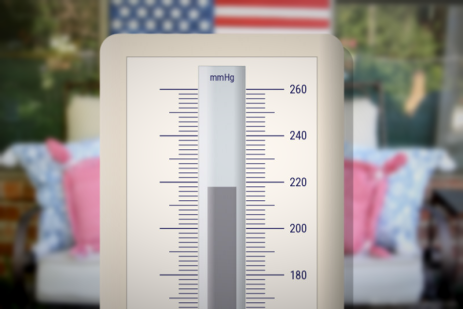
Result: 218 mmHg
